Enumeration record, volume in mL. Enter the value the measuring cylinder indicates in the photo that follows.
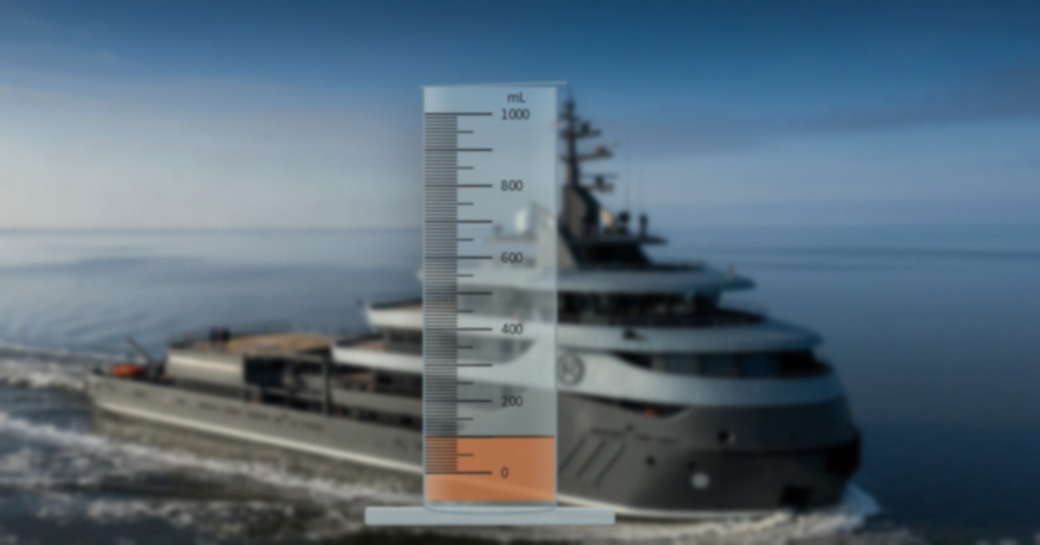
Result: 100 mL
